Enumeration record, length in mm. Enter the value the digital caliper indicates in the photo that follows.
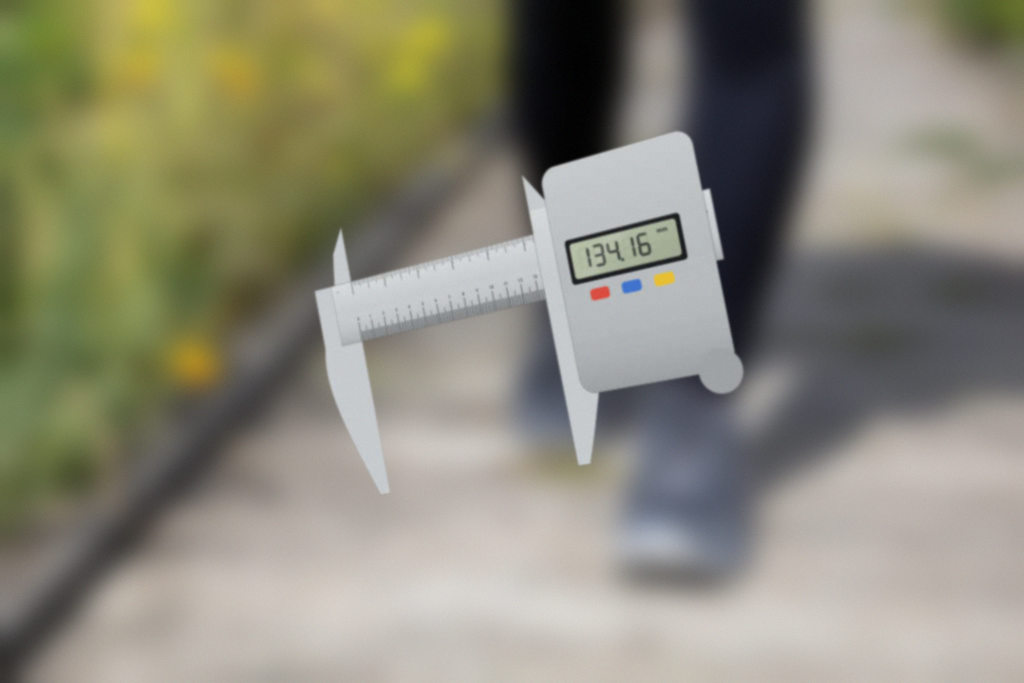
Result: 134.16 mm
